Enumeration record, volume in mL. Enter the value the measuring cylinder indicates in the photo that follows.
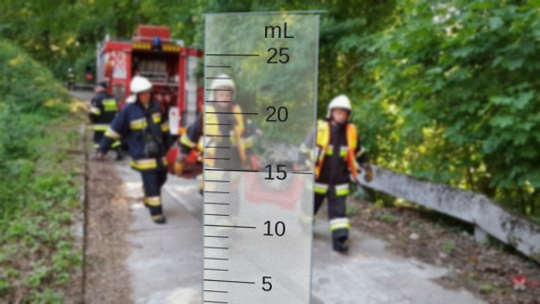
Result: 15 mL
